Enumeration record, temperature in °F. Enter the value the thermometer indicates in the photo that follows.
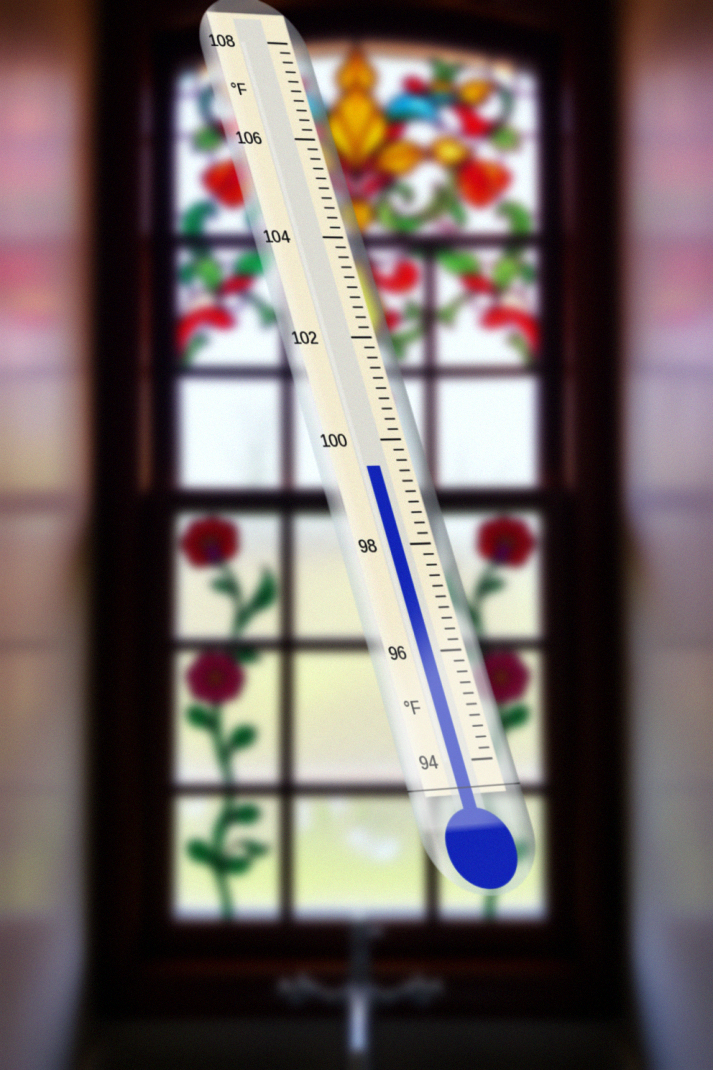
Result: 99.5 °F
